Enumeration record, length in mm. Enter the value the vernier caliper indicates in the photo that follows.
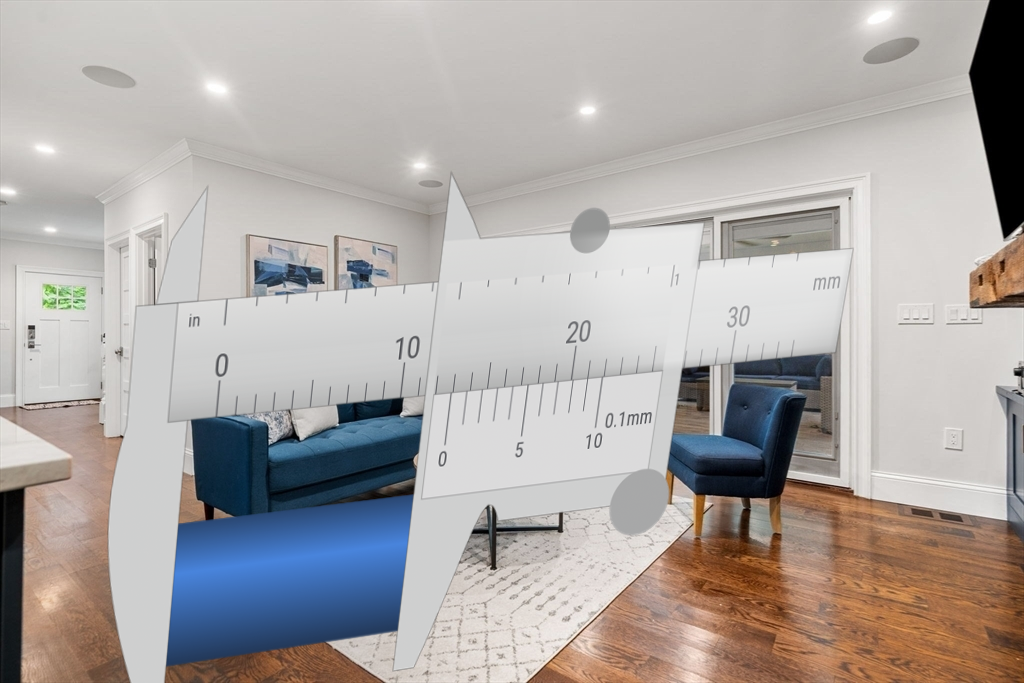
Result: 12.9 mm
